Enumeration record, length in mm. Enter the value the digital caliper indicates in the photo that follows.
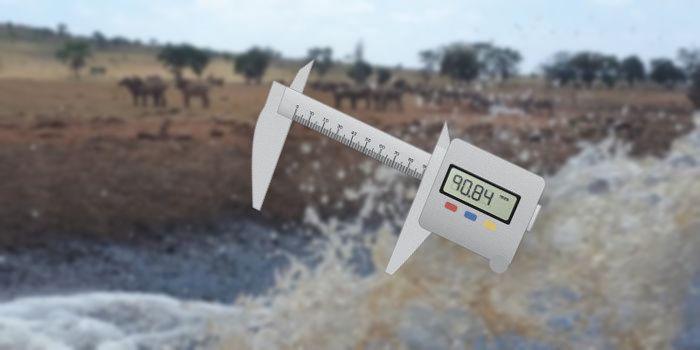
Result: 90.84 mm
